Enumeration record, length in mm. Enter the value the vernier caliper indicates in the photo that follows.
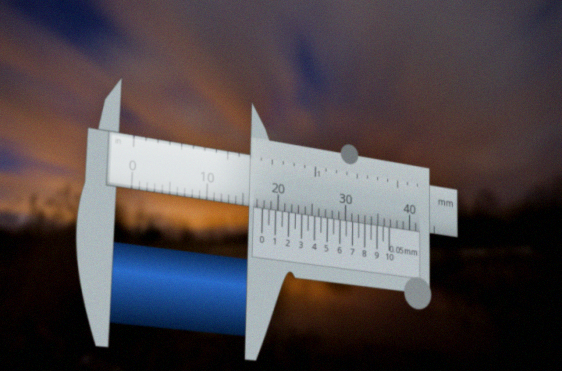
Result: 17.8 mm
